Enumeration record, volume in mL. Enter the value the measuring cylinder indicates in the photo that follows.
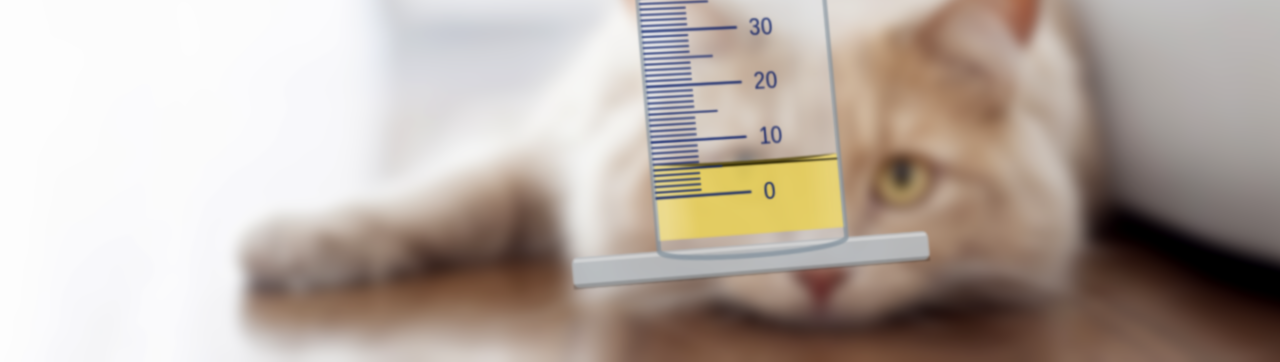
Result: 5 mL
